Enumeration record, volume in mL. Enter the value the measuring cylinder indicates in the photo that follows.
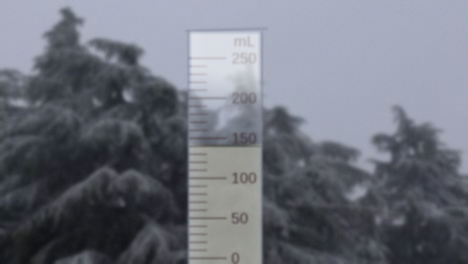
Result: 140 mL
